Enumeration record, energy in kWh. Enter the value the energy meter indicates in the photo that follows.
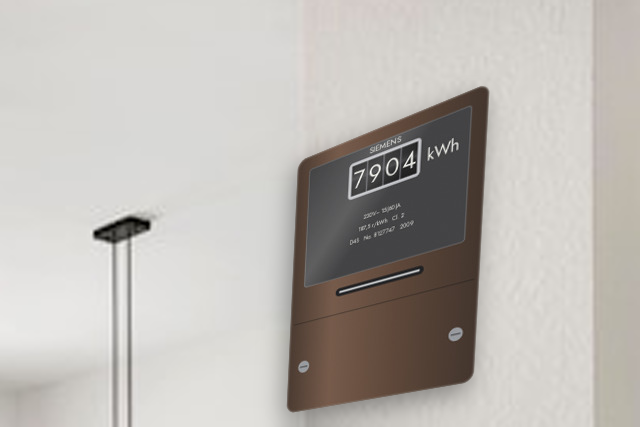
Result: 7904 kWh
